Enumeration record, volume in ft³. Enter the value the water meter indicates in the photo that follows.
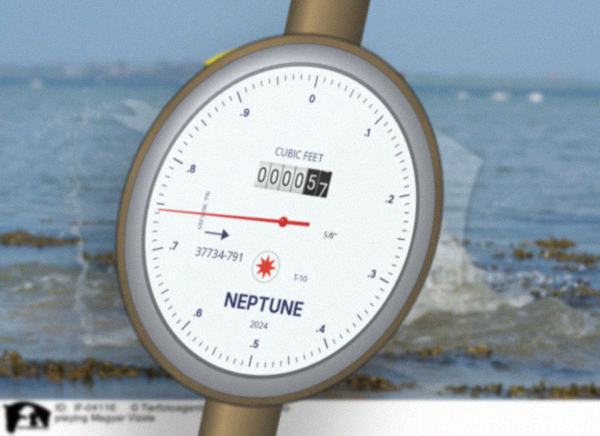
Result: 56.74 ft³
